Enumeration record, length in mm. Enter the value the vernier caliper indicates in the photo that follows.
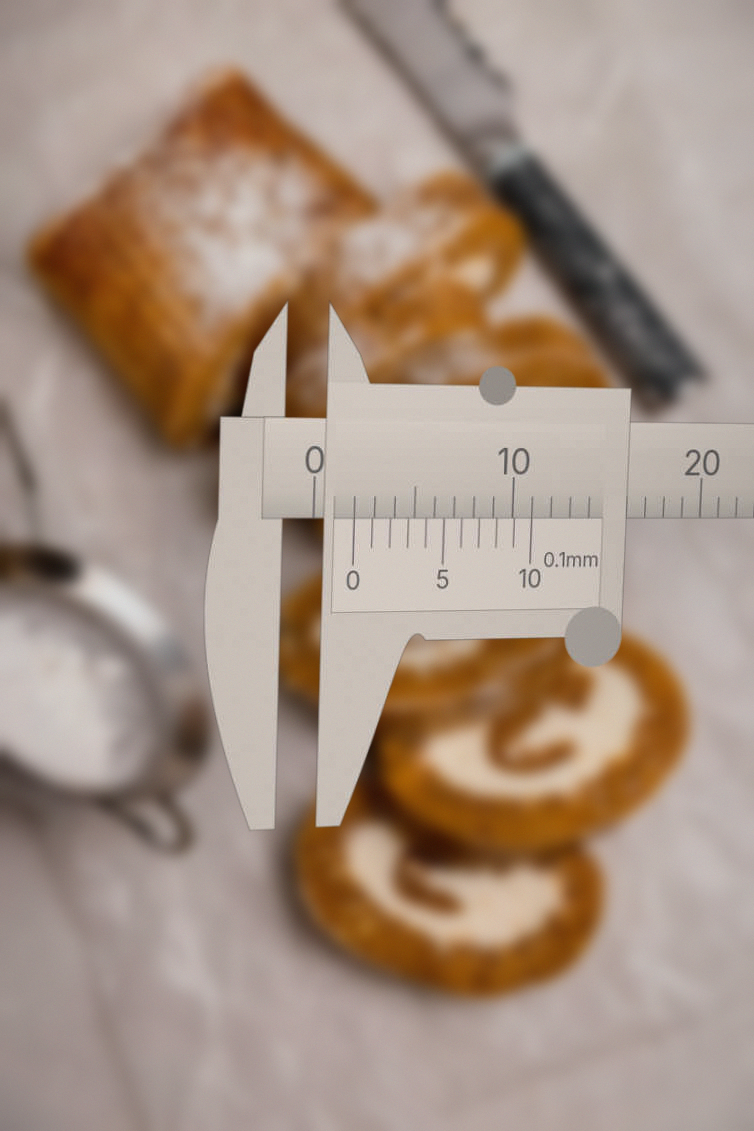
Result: 2.0 mm
